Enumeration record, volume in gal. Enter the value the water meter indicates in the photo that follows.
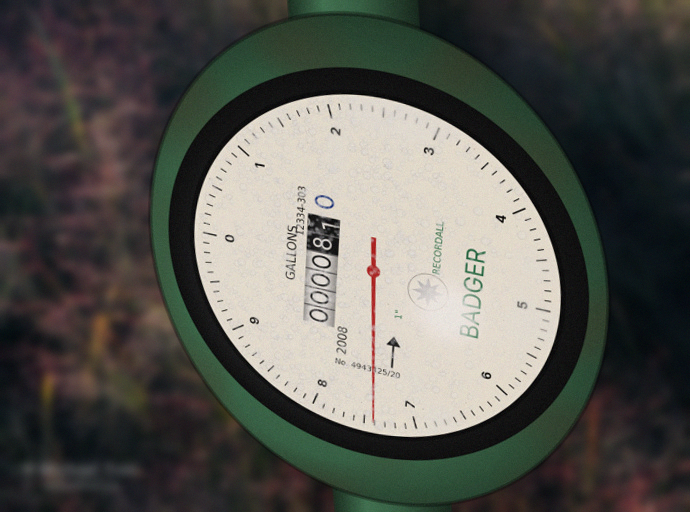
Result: 807.4 gal
